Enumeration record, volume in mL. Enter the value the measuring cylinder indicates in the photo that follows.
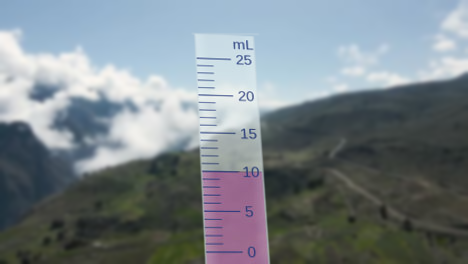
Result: 10 mL
